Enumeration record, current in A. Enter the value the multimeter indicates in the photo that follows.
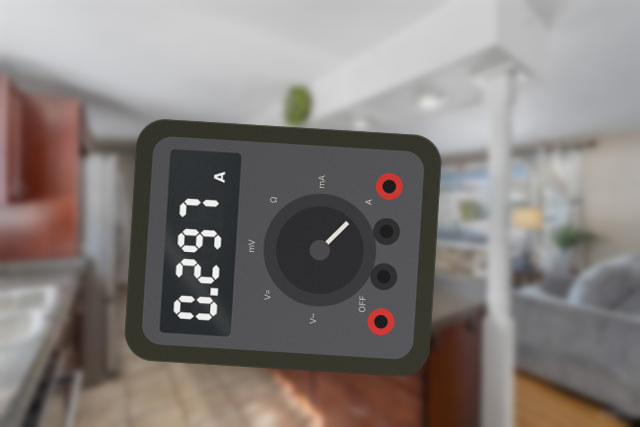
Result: 0.297 A
